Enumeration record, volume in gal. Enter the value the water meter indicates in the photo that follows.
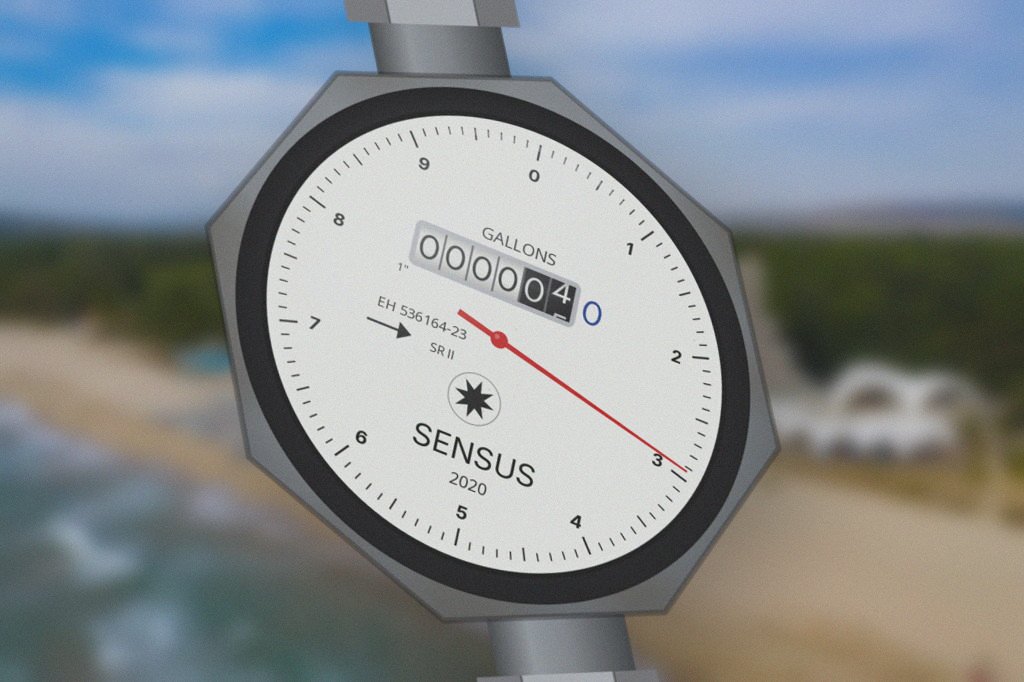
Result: 42.9 gal
